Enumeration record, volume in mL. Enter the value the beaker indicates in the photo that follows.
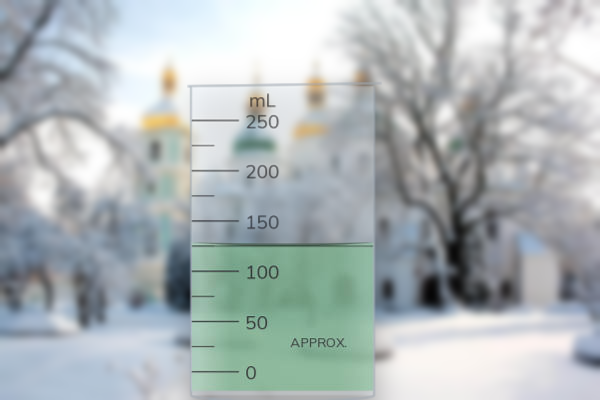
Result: 125 mL
